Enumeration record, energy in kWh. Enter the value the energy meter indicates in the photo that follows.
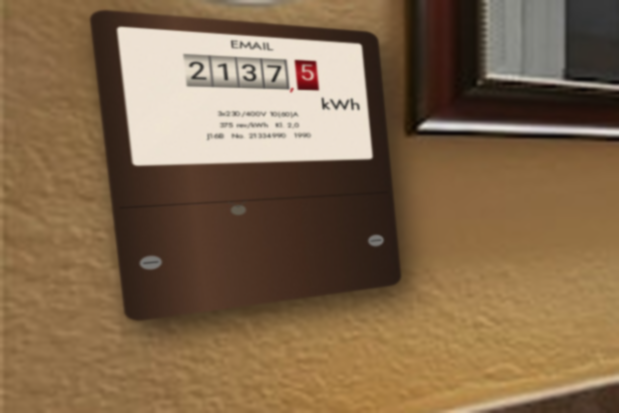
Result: 2137.5 kWh
